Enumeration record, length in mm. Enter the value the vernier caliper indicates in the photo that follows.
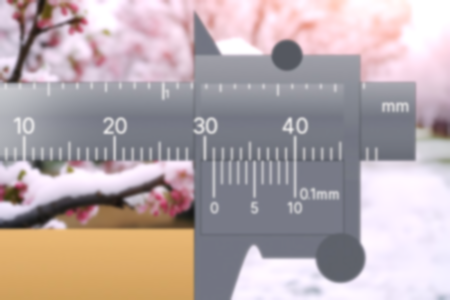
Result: 31.0 mm
